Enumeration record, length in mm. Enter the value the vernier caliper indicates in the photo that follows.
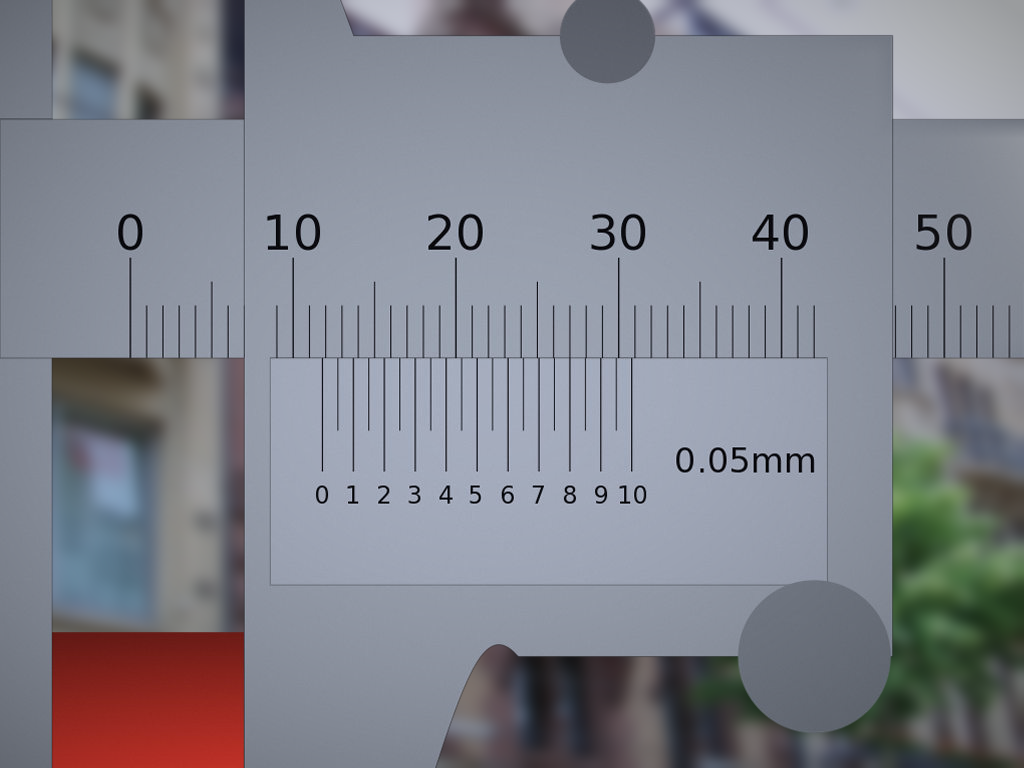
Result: 11.8 mm
